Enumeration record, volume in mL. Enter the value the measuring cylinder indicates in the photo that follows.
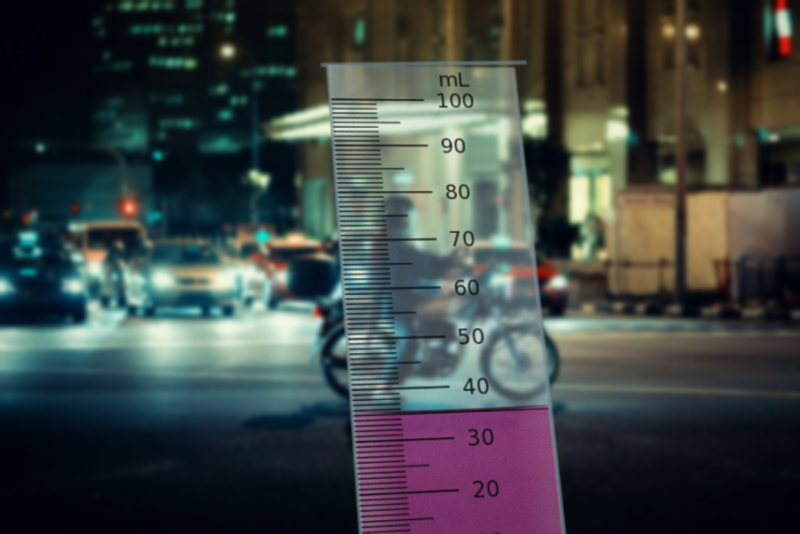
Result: 35 mL
